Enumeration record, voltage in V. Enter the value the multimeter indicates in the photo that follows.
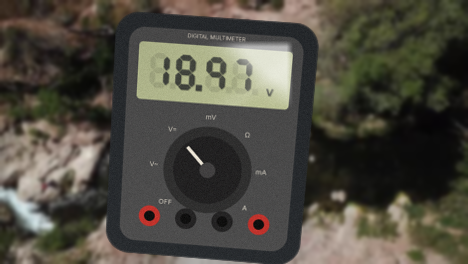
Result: 18.97 V
